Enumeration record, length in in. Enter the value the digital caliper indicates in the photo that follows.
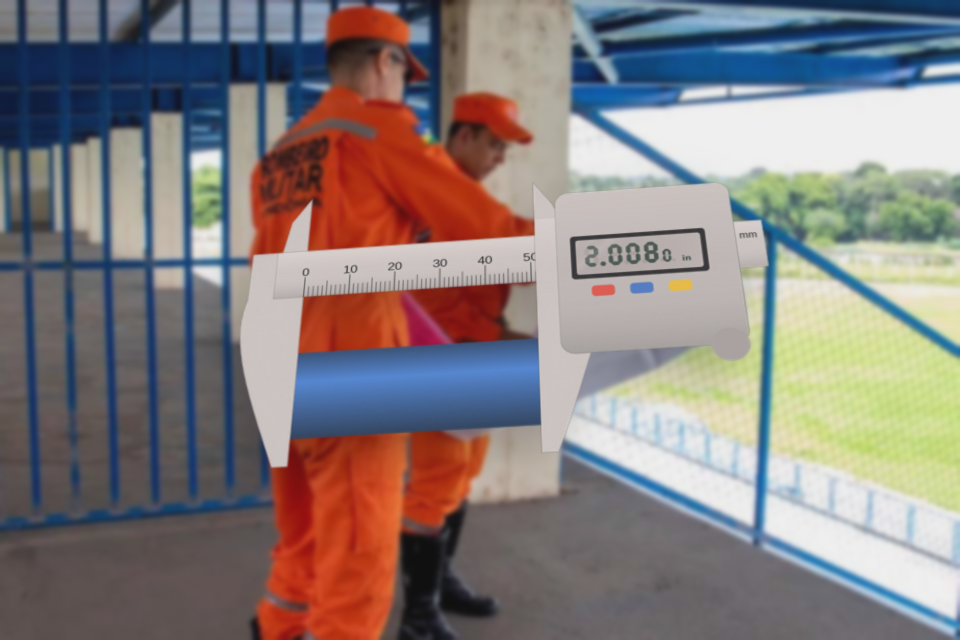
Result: 2.0080 in
